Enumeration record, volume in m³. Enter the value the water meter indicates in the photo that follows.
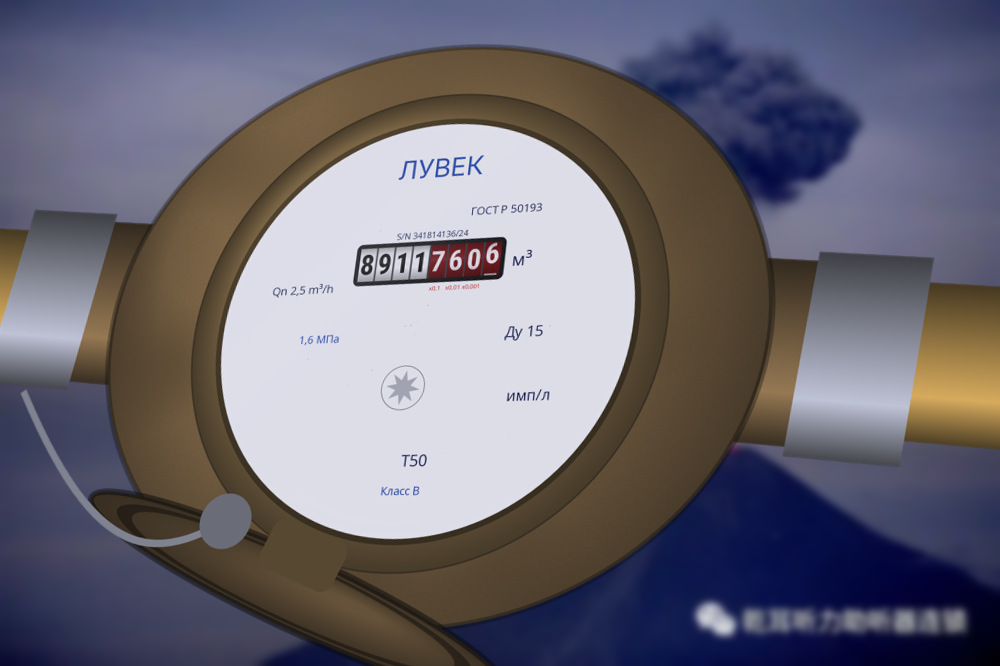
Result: 8911.7606 m³
